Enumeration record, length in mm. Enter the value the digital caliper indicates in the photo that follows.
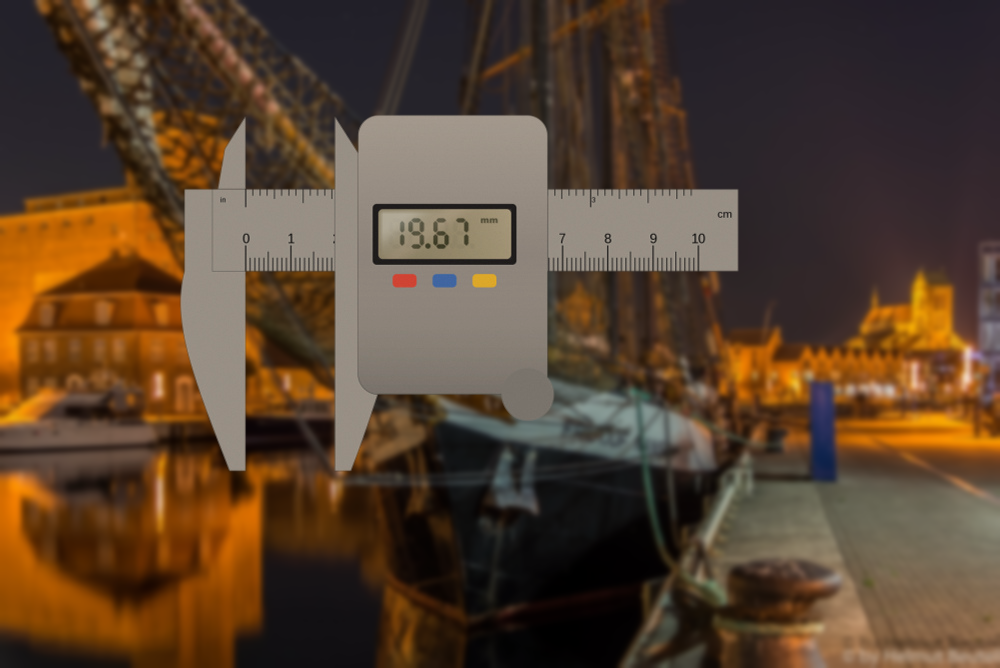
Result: 19.67 mm
